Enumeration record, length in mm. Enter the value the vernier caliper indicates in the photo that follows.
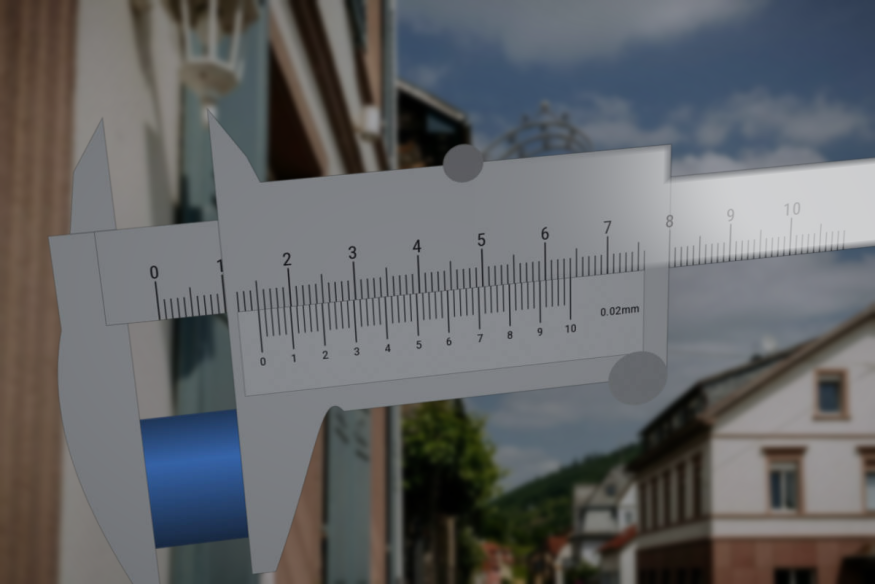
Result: 15.0 mm
